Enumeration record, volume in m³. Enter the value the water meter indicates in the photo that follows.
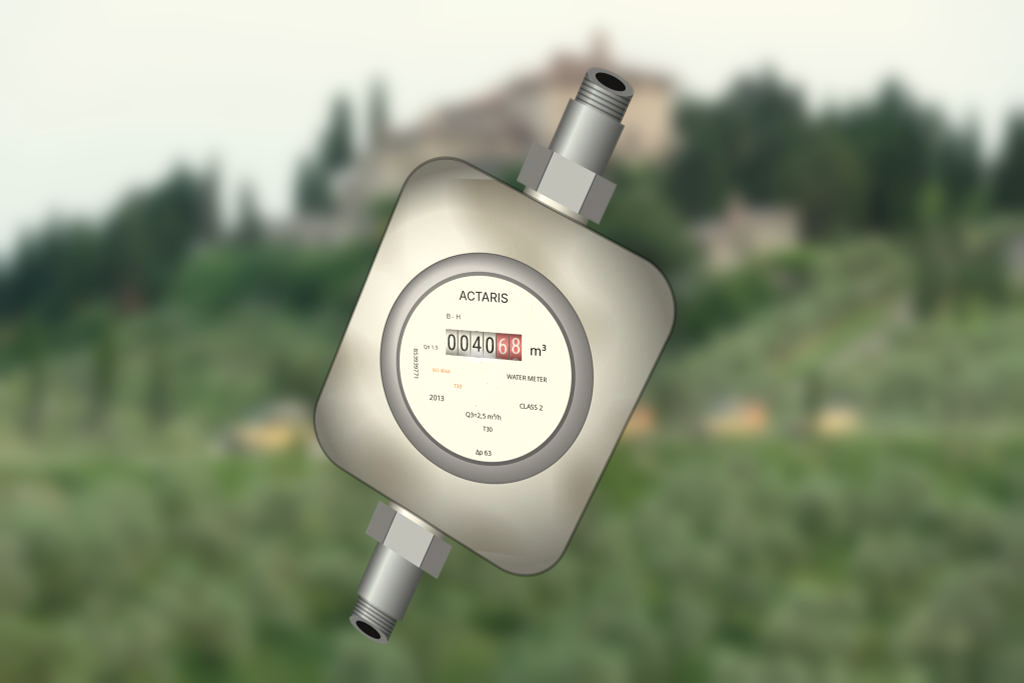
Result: 40.68 m³
